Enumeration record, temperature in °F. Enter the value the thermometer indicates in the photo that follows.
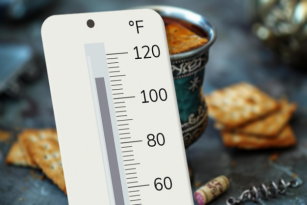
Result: 110 °F
